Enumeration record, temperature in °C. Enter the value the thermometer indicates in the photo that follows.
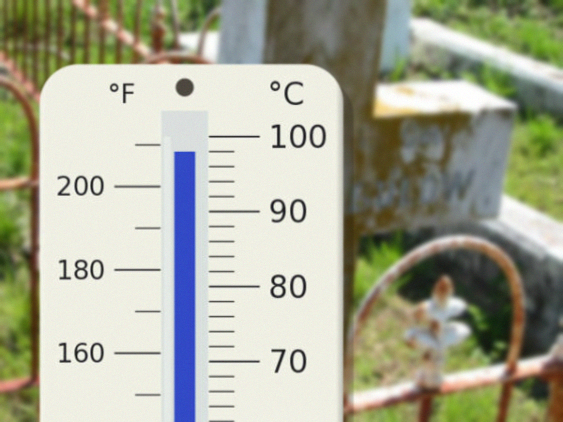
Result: 98 °C
